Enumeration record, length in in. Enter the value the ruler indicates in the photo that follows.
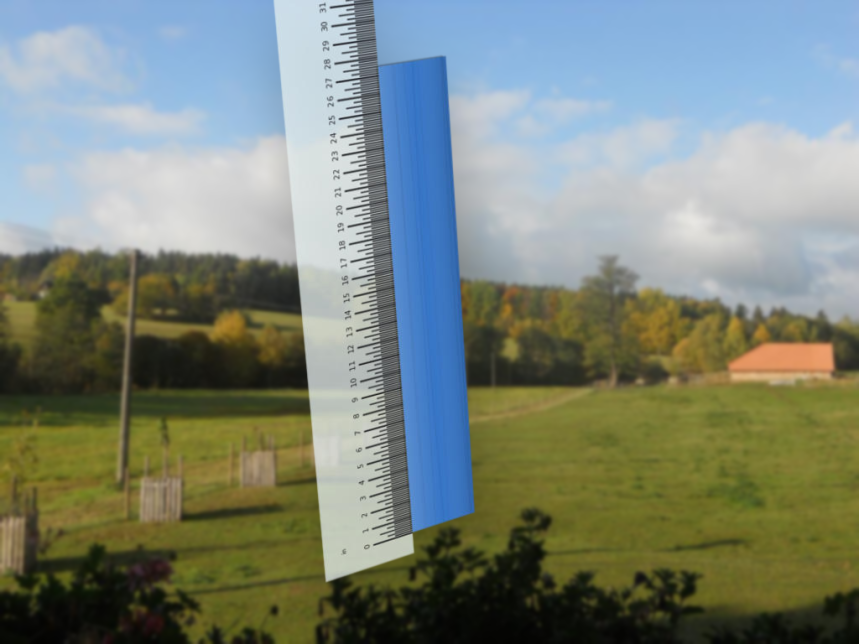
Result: 27.5 in
